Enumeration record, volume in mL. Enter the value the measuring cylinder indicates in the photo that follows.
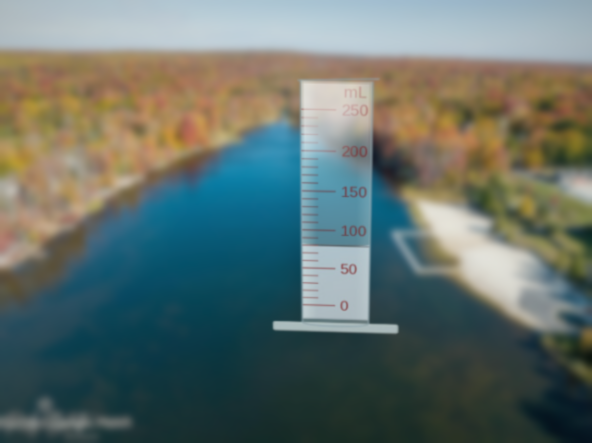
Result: 80 mL
